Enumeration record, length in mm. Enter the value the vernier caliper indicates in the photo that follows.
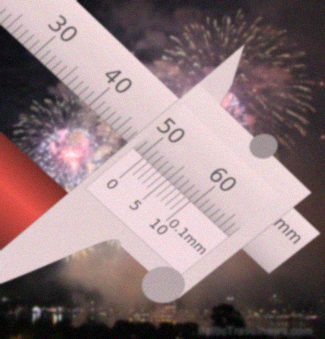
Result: 50.4 mm
